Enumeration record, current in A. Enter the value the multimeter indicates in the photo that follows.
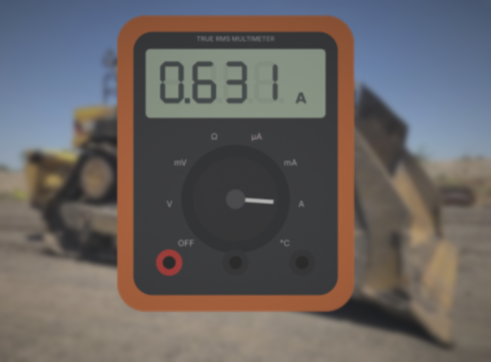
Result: 0.631 A
